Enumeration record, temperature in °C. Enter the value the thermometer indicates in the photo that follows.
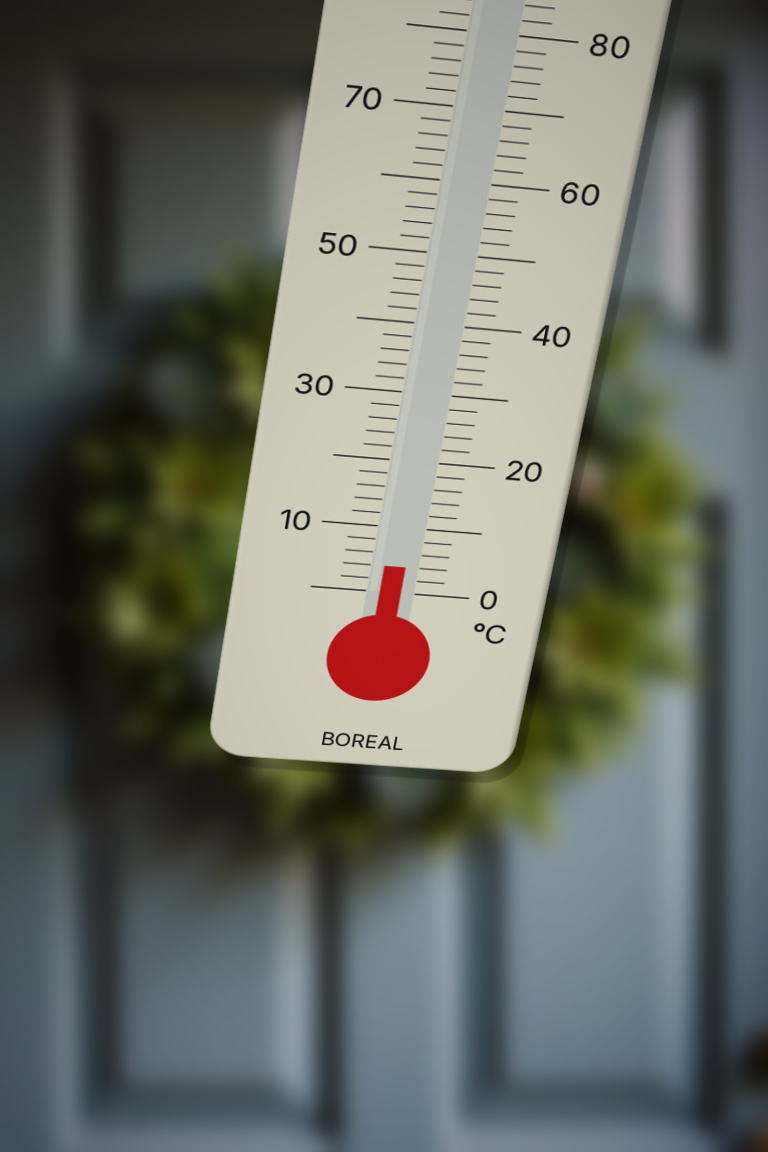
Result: 4 °C
